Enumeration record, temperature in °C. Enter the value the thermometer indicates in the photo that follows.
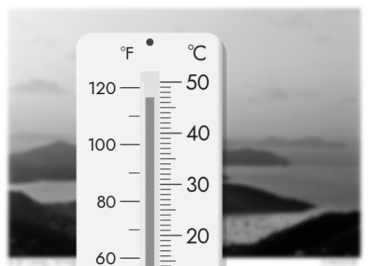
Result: 47 °C
